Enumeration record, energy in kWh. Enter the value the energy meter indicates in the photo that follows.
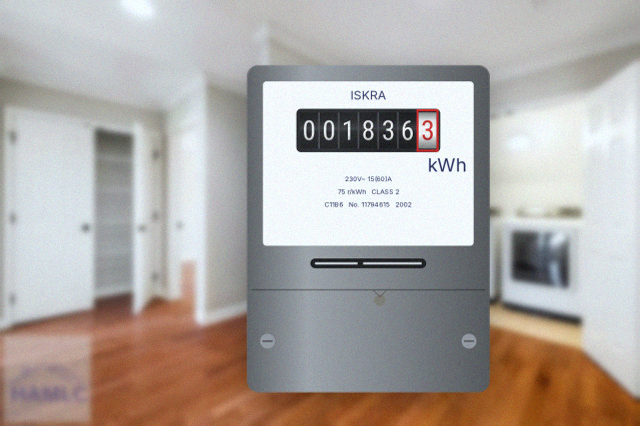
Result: 1836.3 kWh
